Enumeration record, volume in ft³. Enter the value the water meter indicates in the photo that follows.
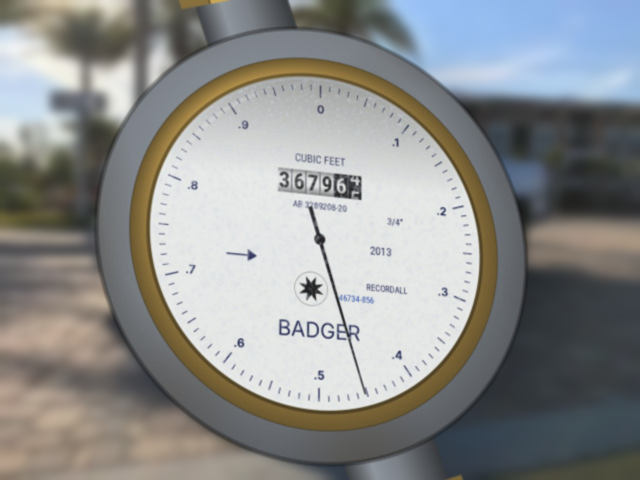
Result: 367964.45 ft³
